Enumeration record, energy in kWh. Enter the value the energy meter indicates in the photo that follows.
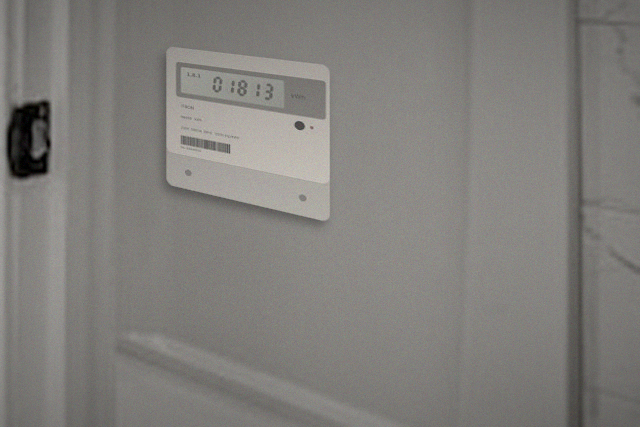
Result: 1813 kWh
